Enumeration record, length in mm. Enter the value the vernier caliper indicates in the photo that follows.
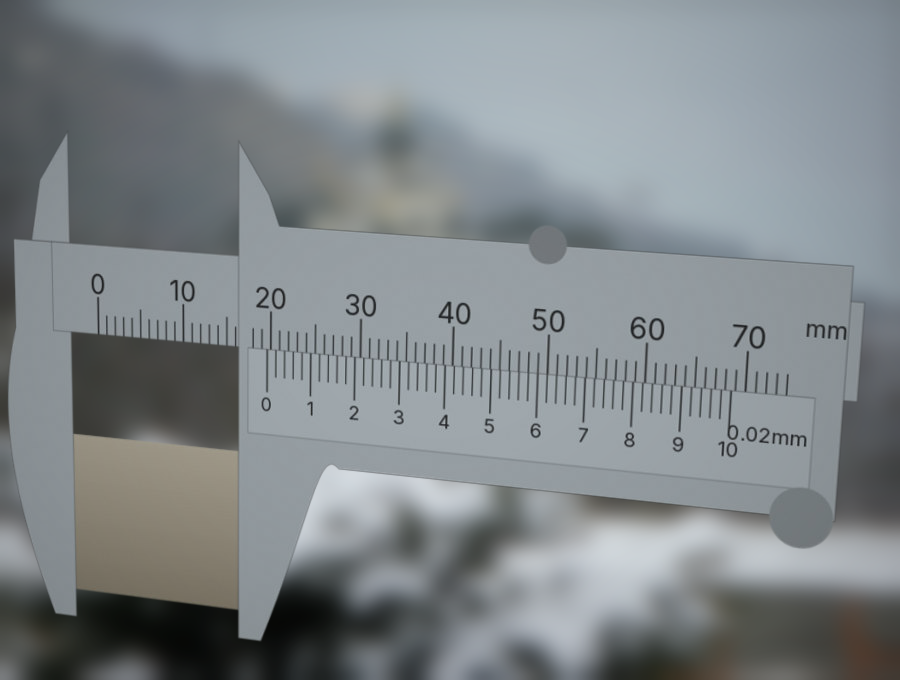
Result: 19.6 mm
